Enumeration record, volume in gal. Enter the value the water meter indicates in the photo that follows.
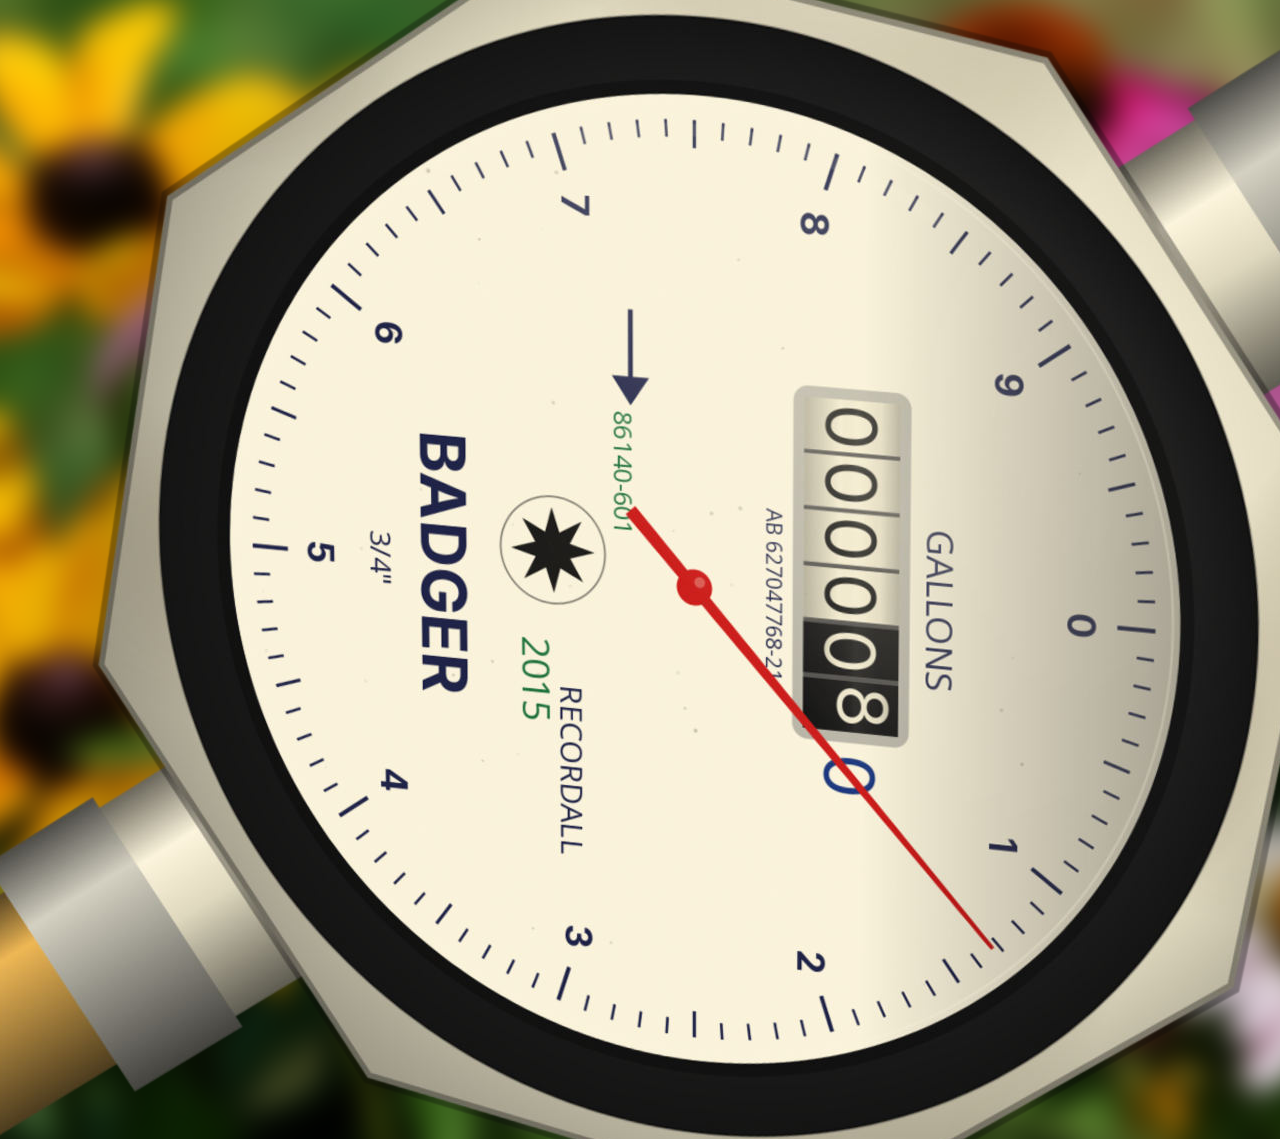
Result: 81.3 gal
